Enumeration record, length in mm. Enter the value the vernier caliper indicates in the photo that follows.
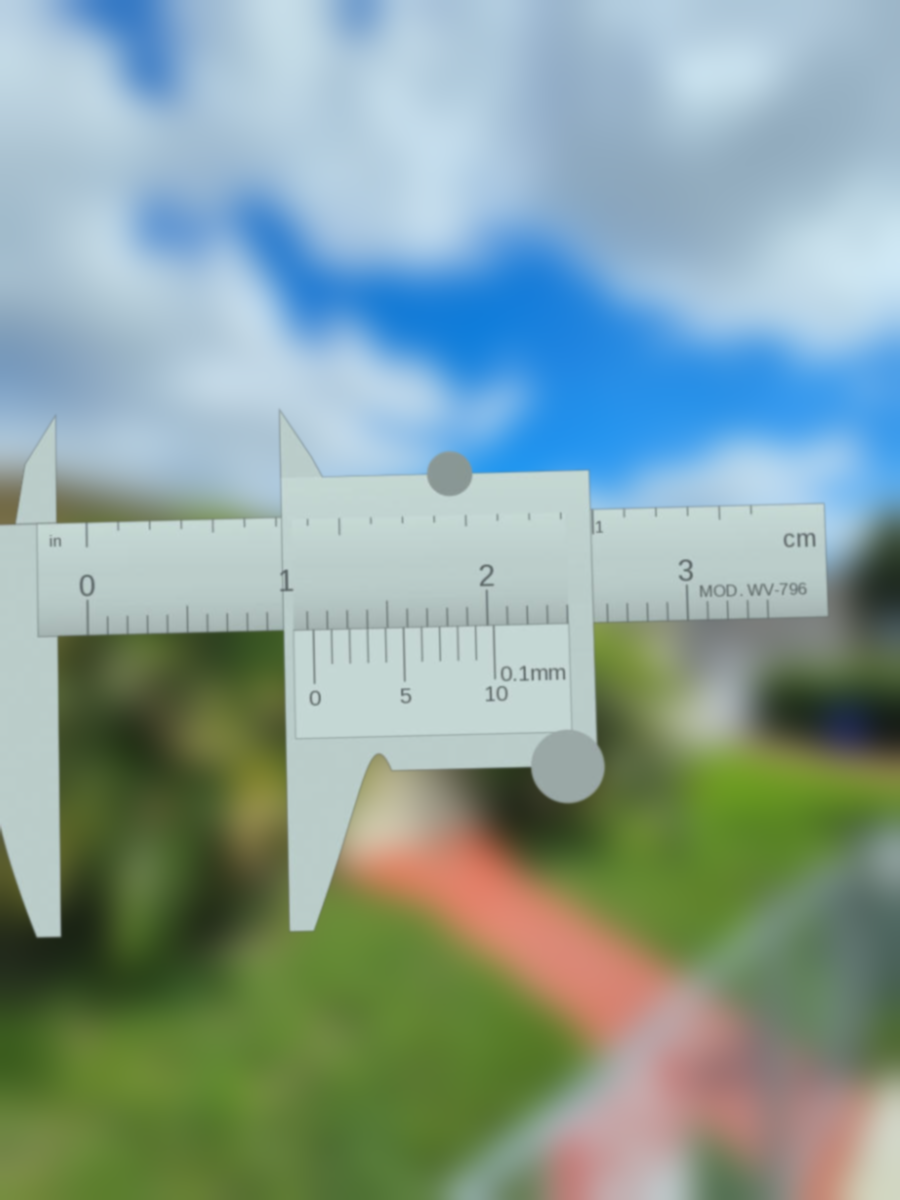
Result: 11.3 mm
